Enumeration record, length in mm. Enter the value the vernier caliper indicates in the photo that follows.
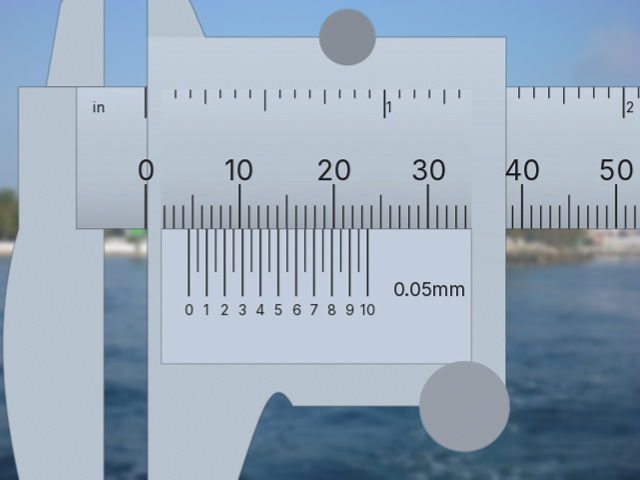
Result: 4.6 mm
